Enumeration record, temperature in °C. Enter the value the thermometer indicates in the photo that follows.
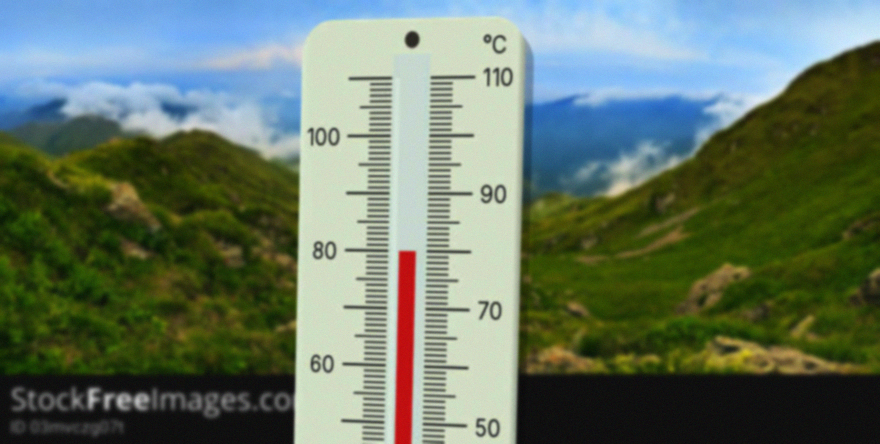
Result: 80 °C
